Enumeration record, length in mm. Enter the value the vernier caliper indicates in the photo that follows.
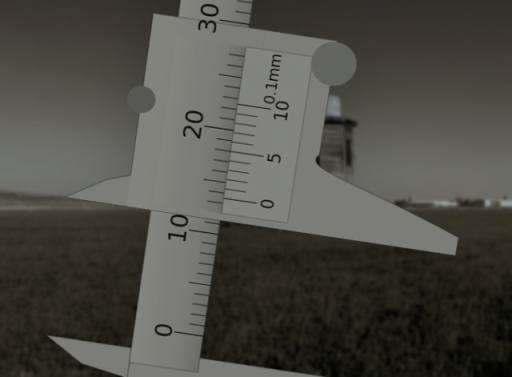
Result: 13.5 mm
